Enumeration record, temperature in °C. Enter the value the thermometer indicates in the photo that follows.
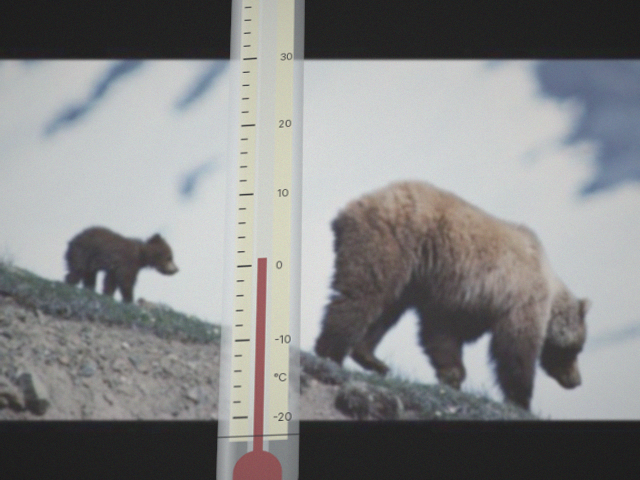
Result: 1 °C
